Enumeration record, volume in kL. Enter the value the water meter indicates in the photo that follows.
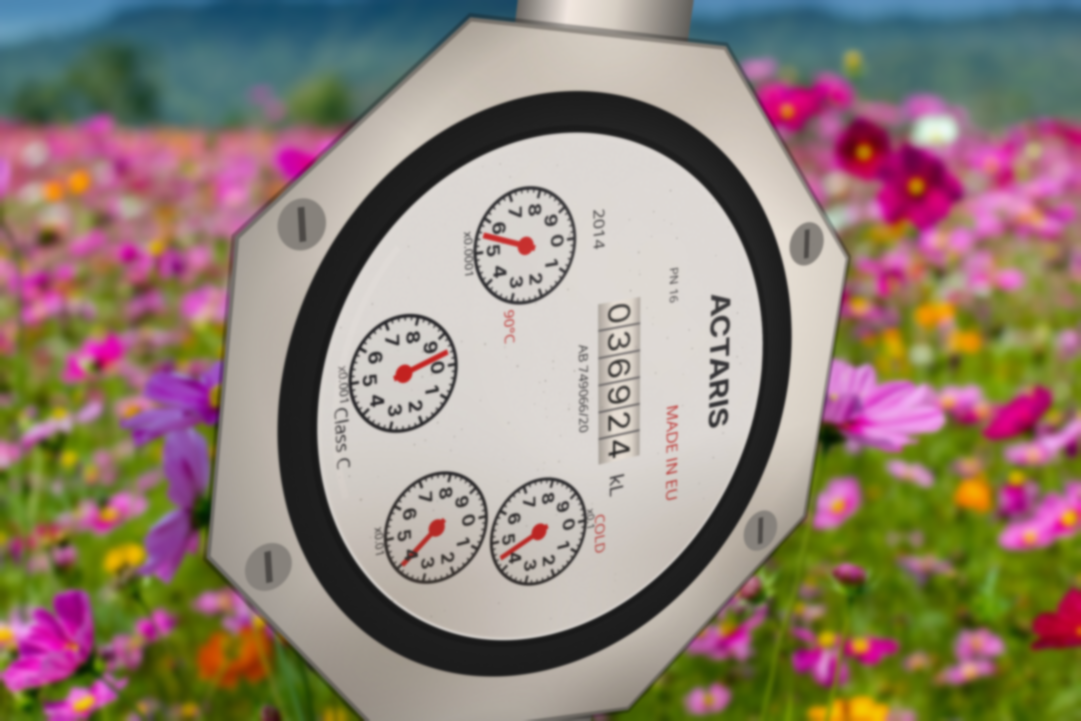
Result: 36924.4395 kL
